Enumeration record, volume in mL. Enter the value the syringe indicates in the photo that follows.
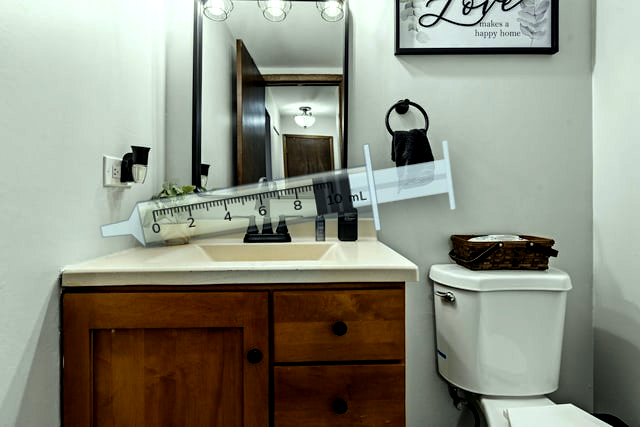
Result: 9 mL
